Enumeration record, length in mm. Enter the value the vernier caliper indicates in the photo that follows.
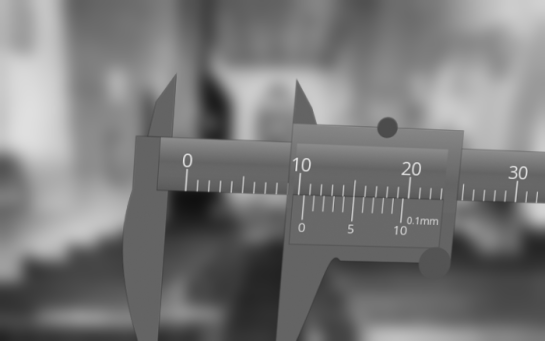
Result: 10.5 mm
